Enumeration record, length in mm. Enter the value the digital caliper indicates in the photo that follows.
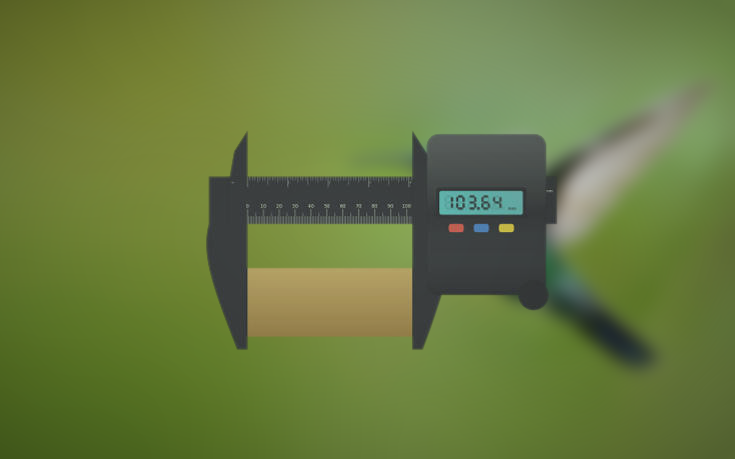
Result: 103.64 mm
